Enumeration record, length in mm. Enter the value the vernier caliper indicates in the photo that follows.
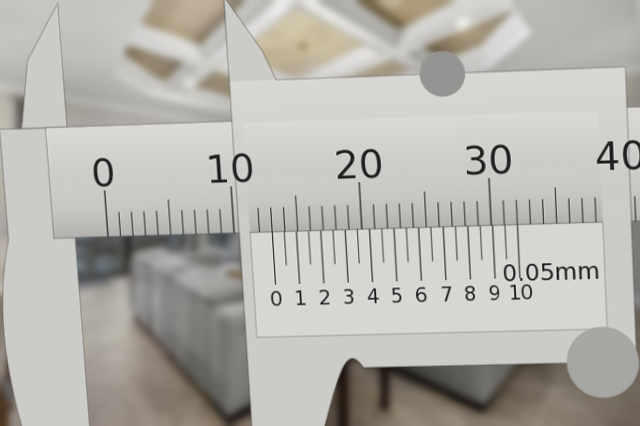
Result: 13.0 mm
